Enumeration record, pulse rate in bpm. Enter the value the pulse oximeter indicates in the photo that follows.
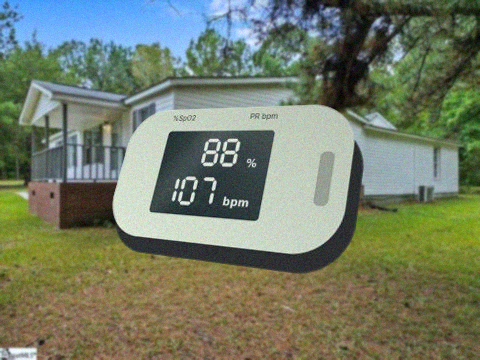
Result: 107 bpm
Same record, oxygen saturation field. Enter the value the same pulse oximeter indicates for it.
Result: 88 %
